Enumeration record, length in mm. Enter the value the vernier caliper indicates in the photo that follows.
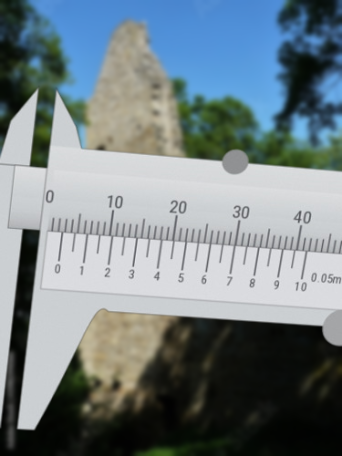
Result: 2.6 mm
